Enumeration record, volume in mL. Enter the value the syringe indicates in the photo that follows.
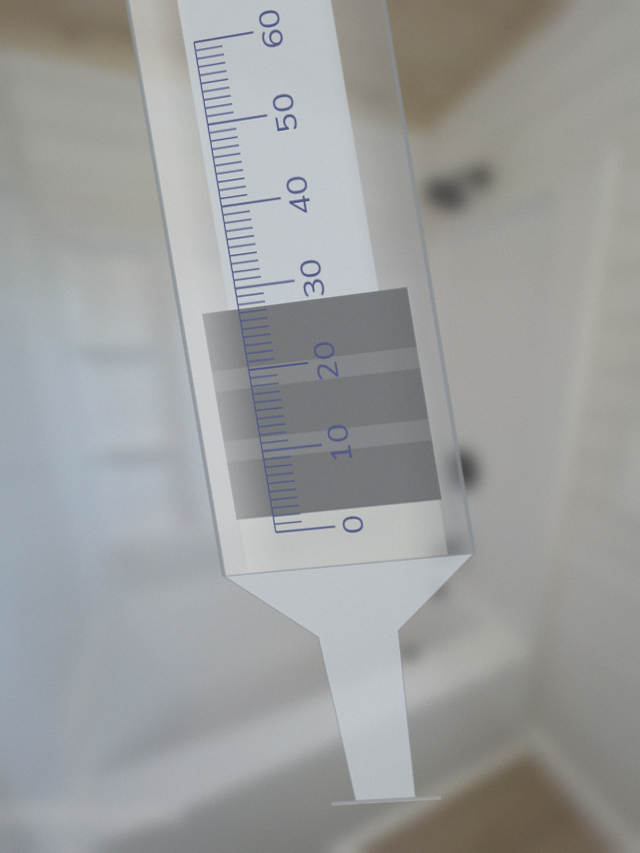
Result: 2 mL
